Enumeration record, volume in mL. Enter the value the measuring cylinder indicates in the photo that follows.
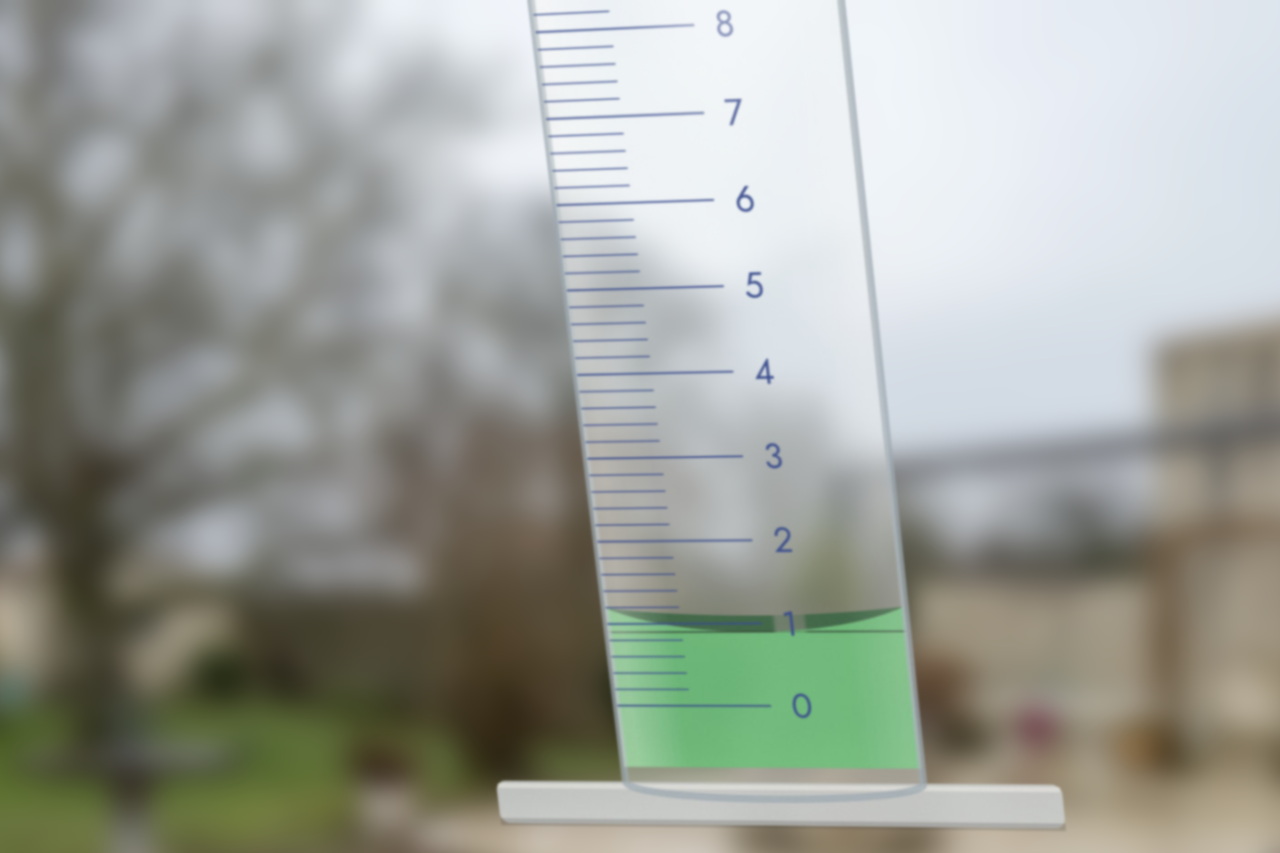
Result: 0.9 mL
